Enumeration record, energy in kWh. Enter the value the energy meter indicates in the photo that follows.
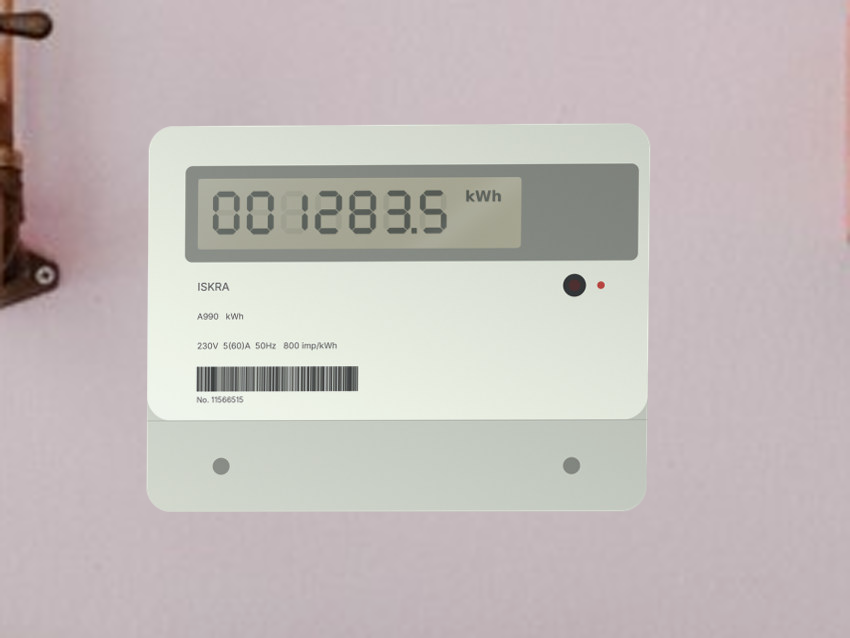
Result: 1283.5 kWh
